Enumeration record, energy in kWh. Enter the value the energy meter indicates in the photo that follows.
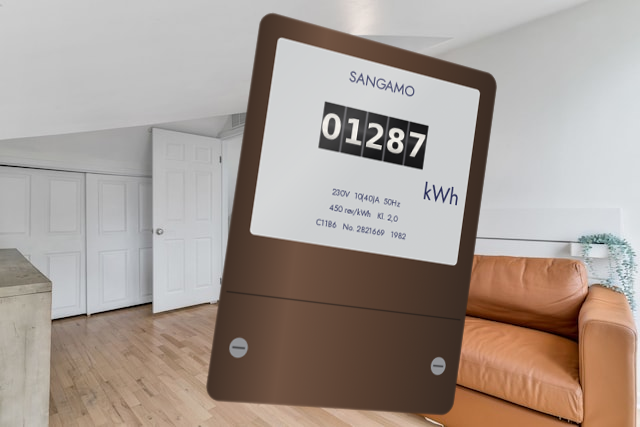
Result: 1287 kWh
